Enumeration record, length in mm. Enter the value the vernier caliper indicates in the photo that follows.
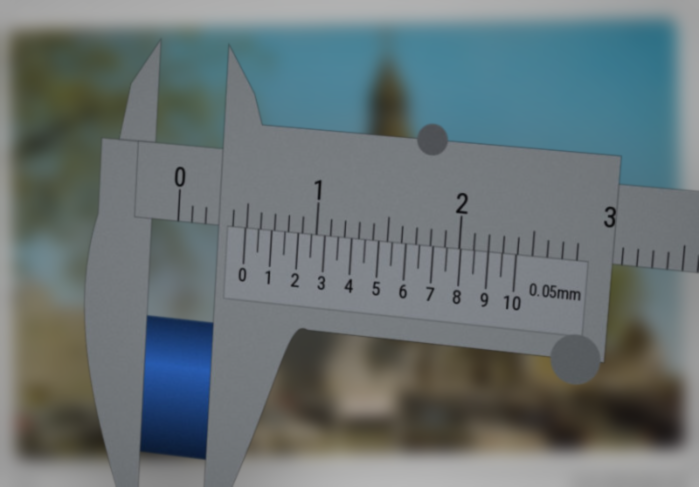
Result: 4.9 mm
